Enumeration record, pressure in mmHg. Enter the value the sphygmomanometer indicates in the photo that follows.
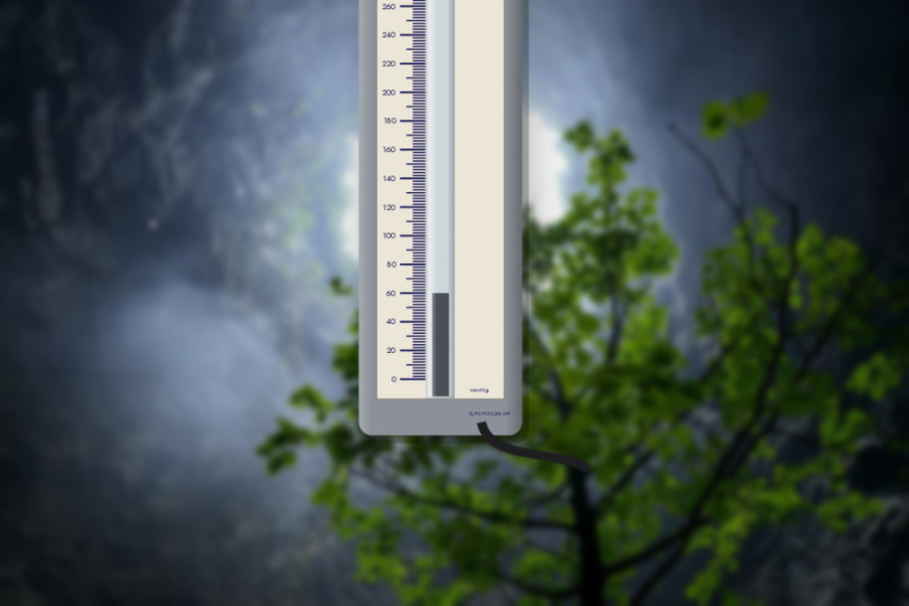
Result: 60 mmHg
